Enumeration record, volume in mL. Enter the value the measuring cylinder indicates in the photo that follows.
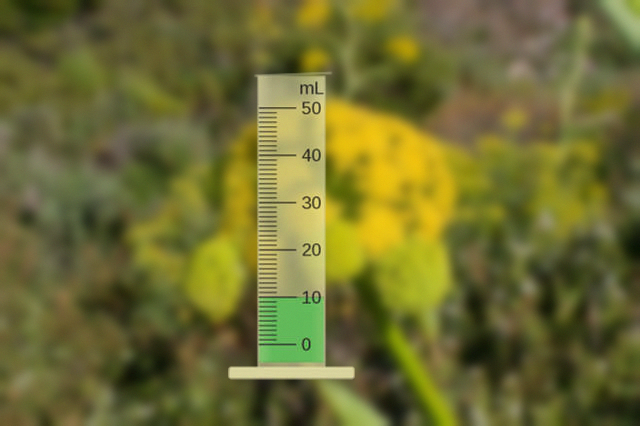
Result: 10 mL
